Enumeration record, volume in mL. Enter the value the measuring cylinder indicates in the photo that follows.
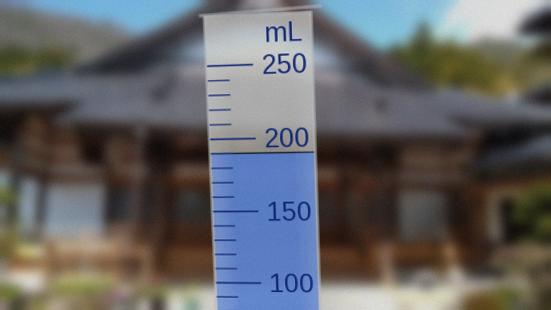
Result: 190 mL
